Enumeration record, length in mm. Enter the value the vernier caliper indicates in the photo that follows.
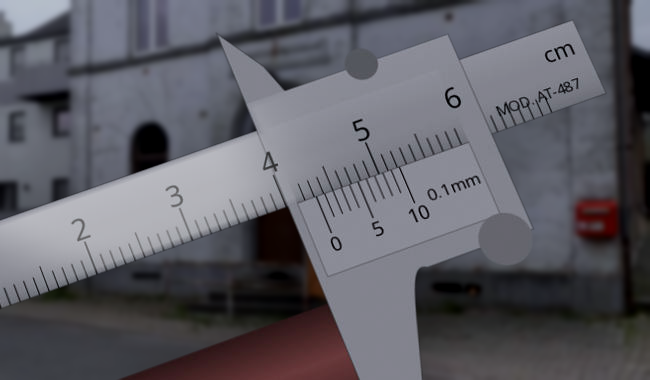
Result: 43.2 mm
